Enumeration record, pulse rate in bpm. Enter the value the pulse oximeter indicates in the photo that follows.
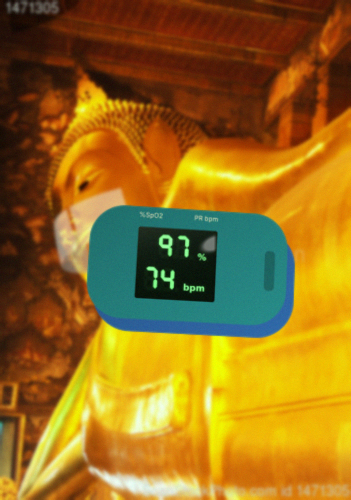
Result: 74 bpm
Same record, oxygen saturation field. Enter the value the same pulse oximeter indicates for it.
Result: 97 %
